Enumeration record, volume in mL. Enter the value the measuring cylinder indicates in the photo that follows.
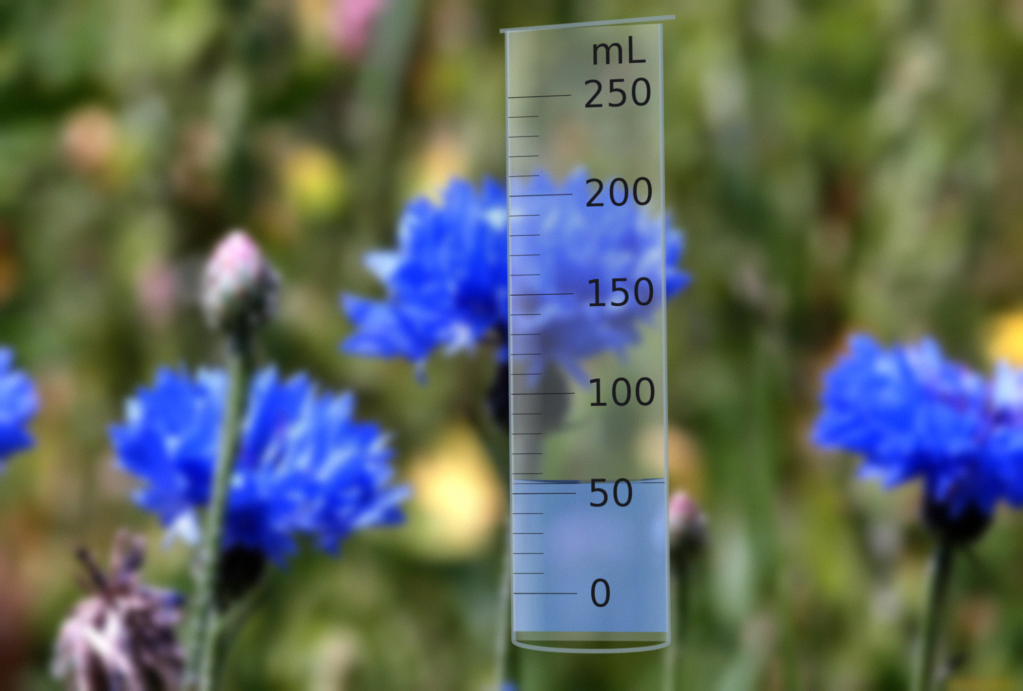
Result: 55 mL
